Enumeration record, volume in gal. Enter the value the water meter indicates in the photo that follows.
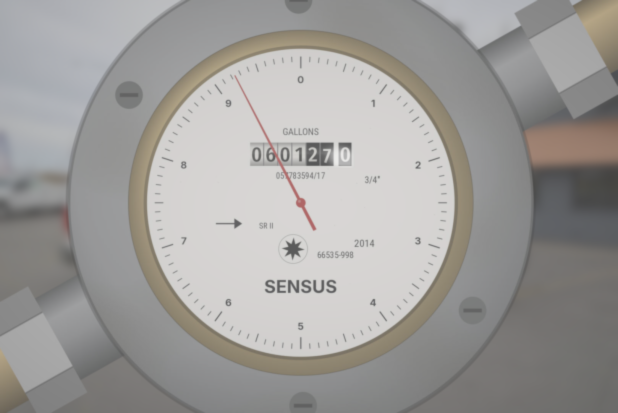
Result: 601269.2 gal
